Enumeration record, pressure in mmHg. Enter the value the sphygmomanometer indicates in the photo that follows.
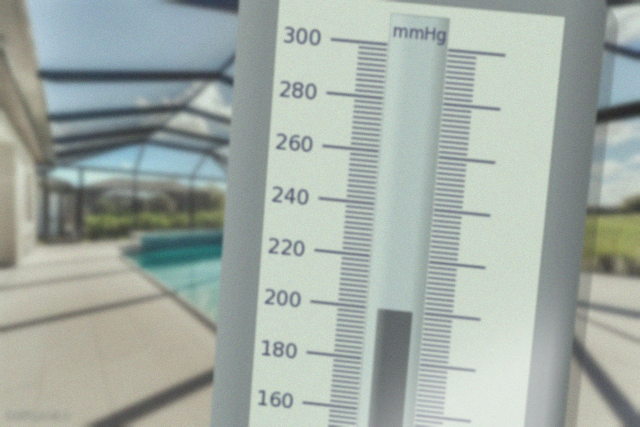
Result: 200 mmHg
